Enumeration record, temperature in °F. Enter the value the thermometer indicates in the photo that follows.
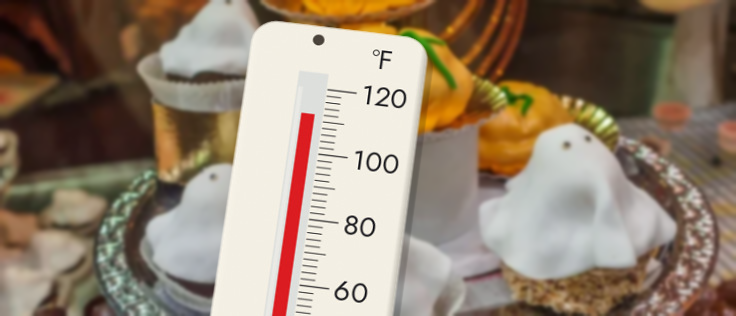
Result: 112 °F
